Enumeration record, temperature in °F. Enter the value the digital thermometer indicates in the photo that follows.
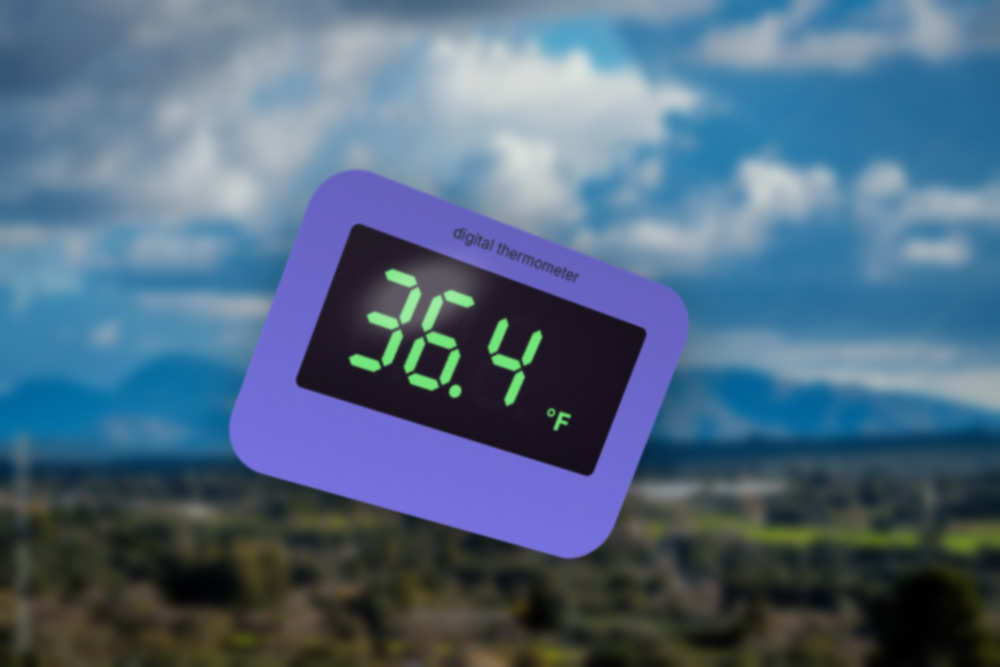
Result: 36.4 °F
